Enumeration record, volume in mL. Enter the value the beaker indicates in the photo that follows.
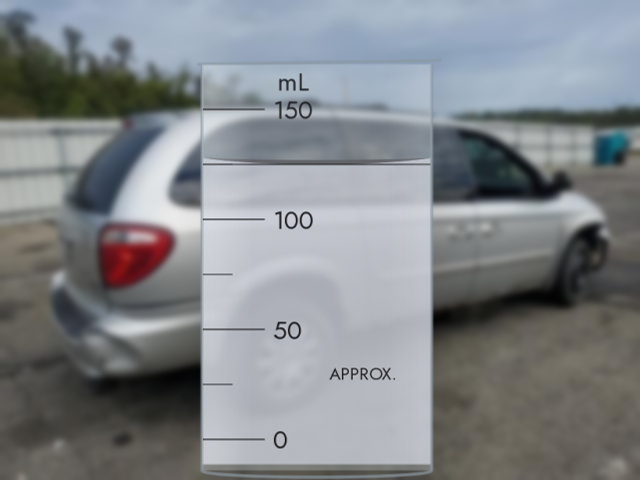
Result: 125 mL
